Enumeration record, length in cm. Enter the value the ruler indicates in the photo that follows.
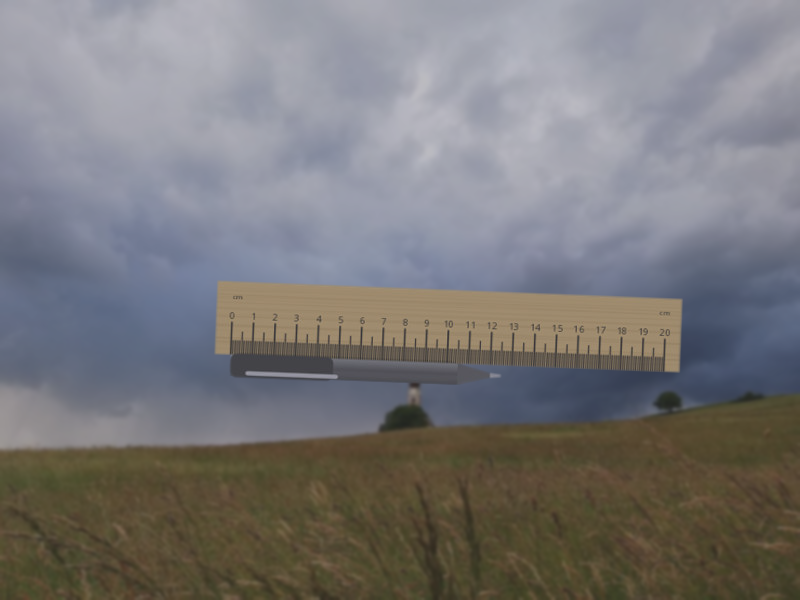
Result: 12.5 cm
